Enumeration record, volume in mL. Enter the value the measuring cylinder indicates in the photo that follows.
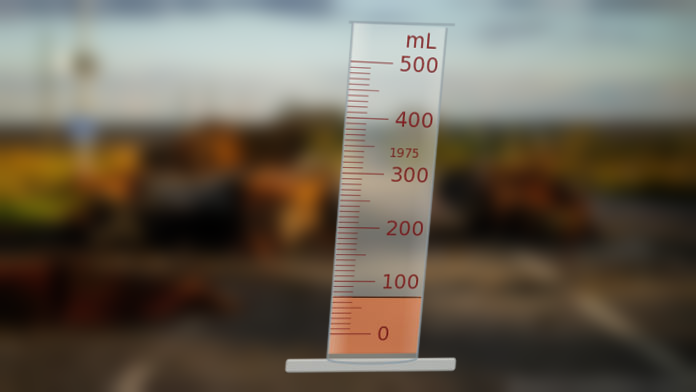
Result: 70 mL
